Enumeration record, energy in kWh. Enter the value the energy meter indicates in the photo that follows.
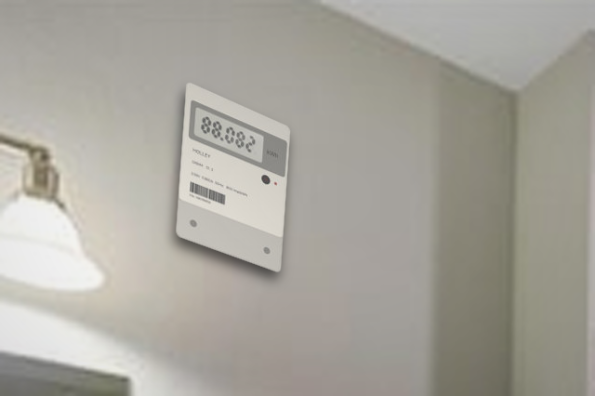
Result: 88.082 kWh
